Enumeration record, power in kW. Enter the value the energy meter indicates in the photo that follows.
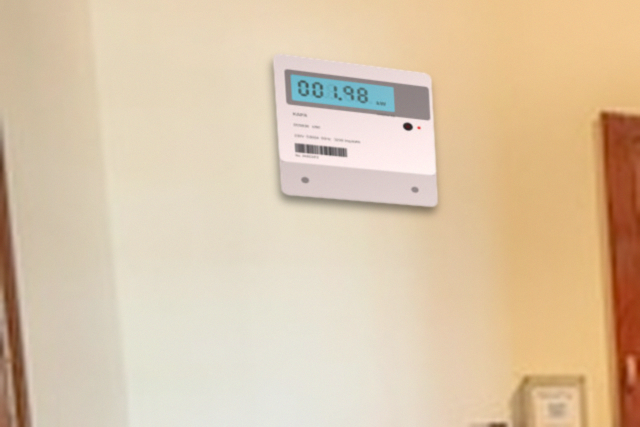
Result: 1.98 kW
